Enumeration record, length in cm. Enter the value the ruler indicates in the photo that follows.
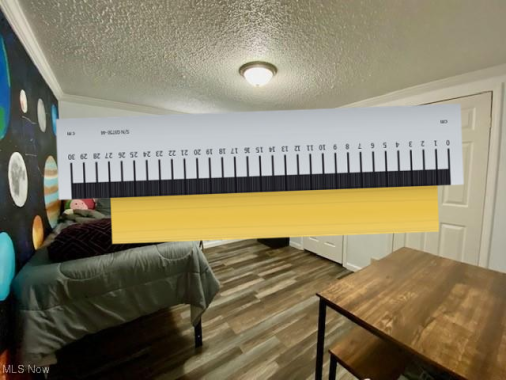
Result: 26 cm
